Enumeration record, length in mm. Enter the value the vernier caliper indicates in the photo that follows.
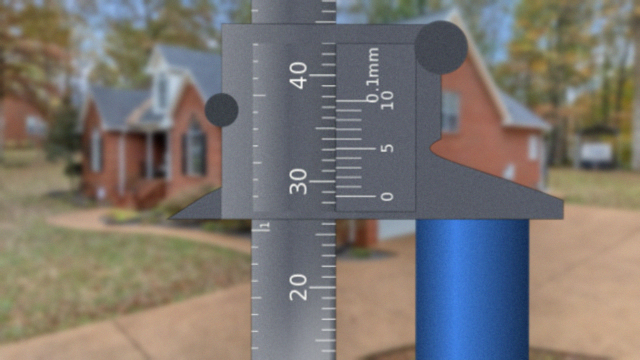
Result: 28.6 mm
